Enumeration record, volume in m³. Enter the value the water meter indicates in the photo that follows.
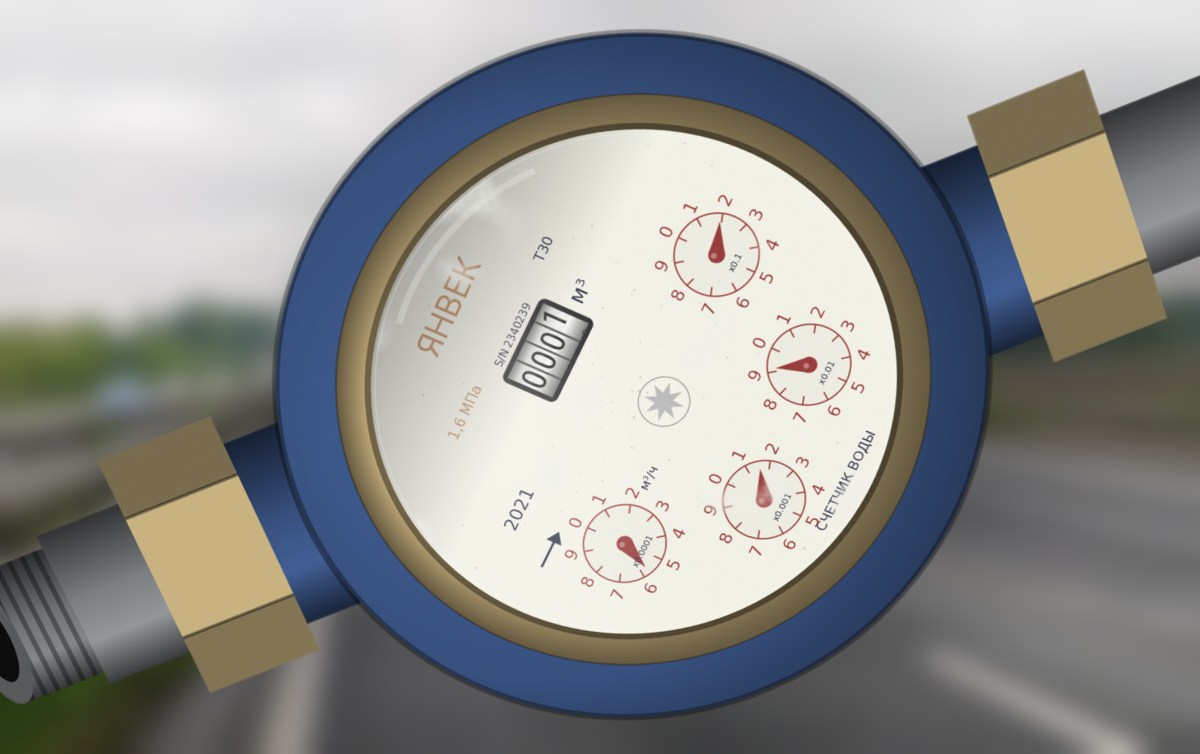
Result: 1.1915 m³
